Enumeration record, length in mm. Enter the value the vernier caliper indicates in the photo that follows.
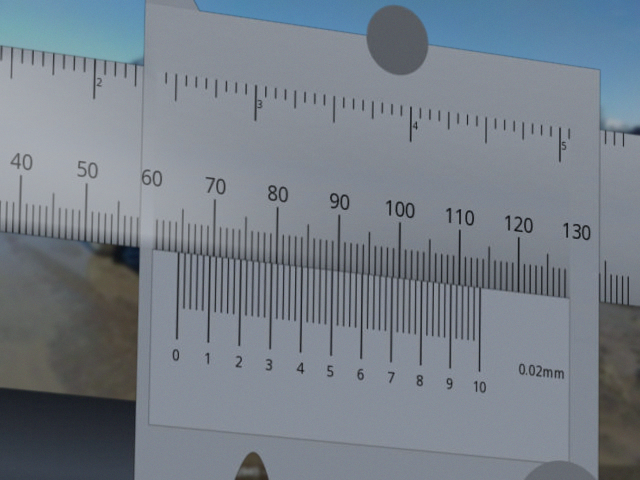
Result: 64.5 mm
